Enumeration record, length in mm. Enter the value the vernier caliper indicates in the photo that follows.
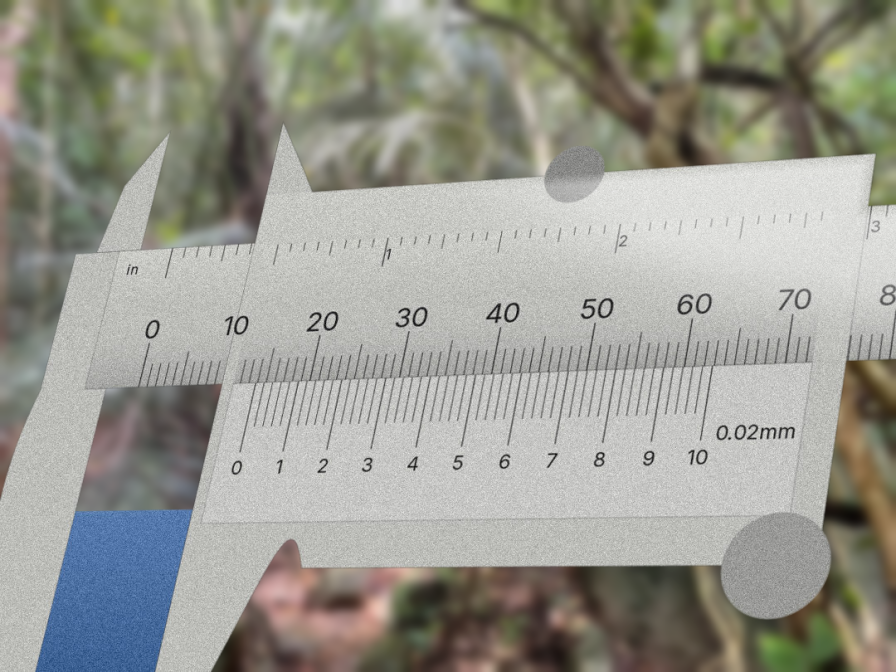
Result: 13.8 mm
